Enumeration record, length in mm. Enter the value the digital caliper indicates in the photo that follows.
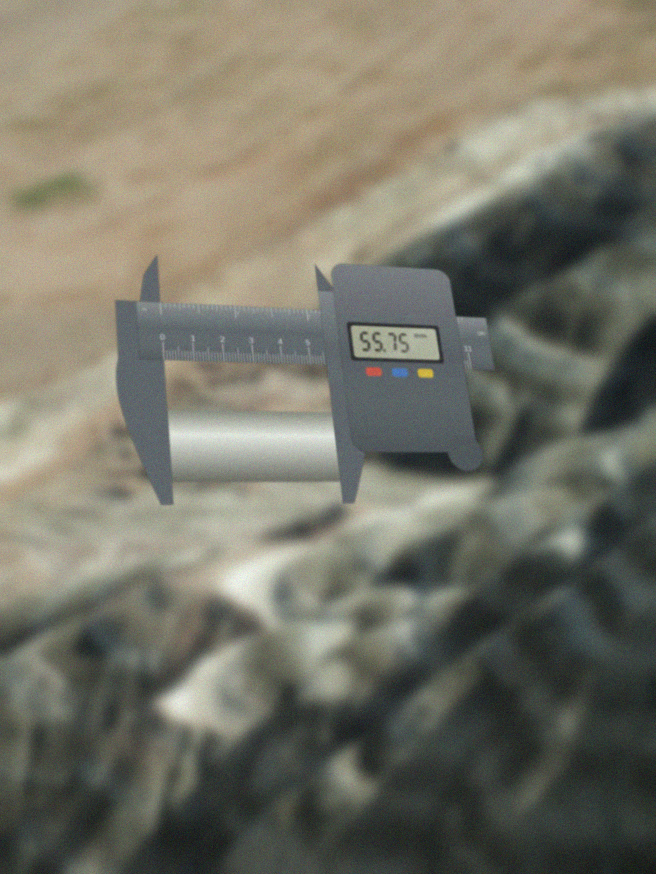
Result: 55.75 mm
